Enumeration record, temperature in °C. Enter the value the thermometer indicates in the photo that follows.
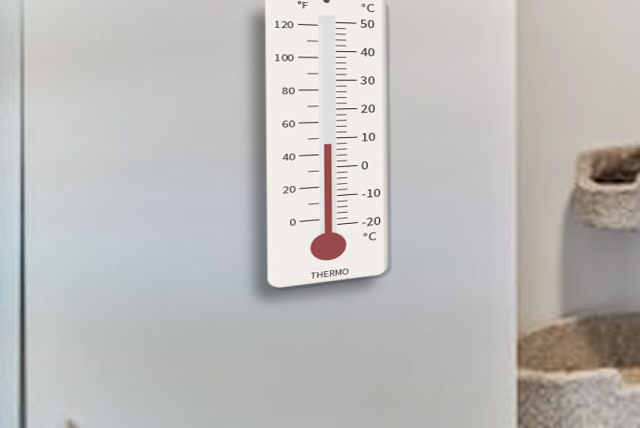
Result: 8 °C
